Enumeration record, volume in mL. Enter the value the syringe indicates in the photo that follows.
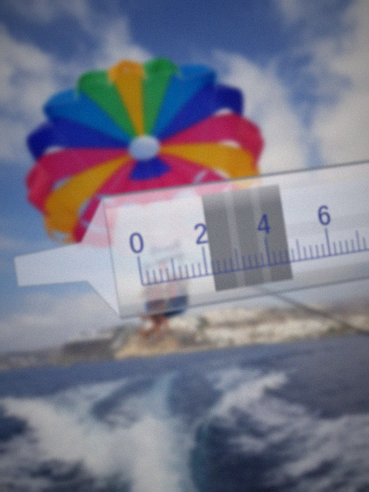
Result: 2.2 mL
